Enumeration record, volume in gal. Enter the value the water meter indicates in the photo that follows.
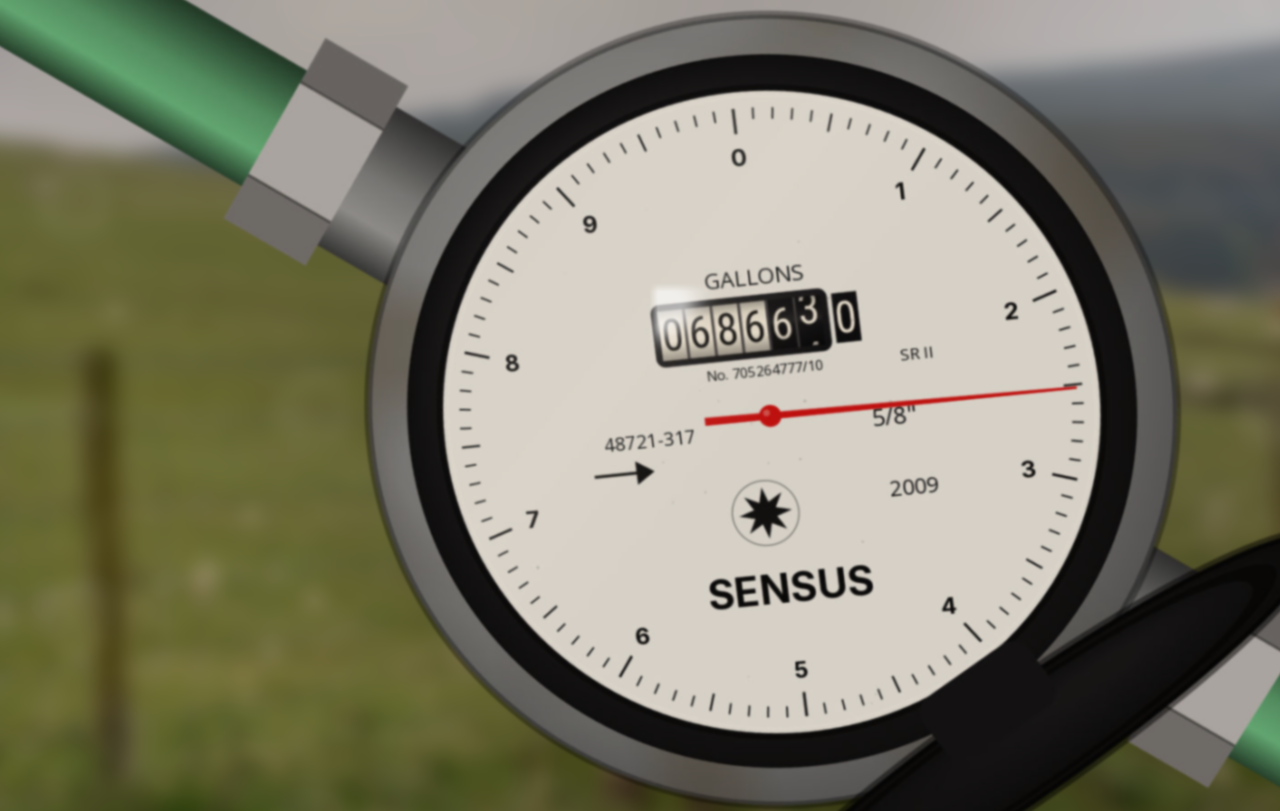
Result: 686632.5 gal
